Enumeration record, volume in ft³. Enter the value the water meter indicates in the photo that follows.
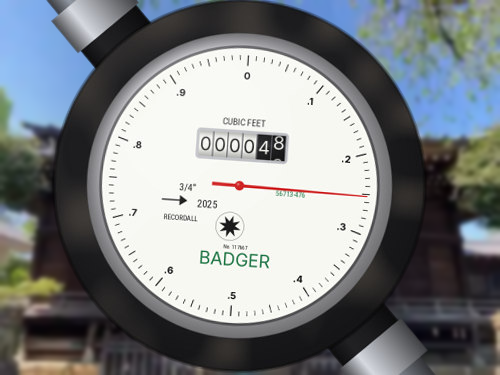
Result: 48.25 ft³
